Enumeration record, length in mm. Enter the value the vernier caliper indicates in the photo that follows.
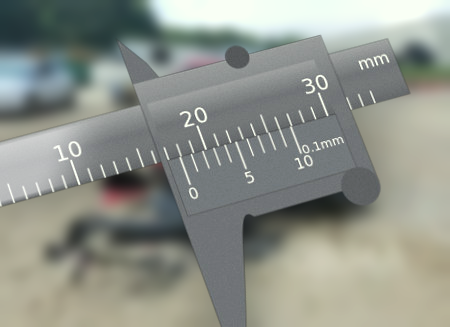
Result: 17.9 mm
